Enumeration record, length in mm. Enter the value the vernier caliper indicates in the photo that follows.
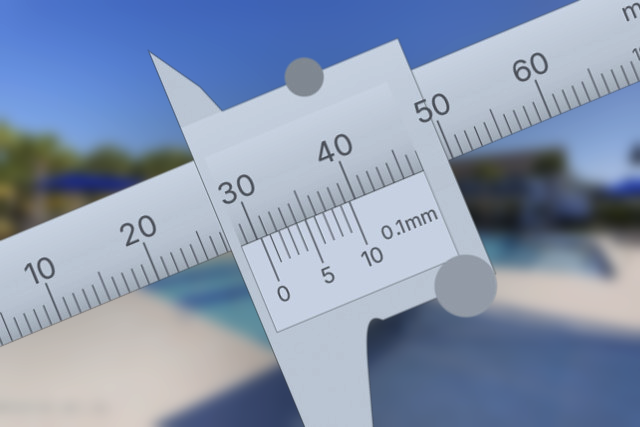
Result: 30.4 mm
